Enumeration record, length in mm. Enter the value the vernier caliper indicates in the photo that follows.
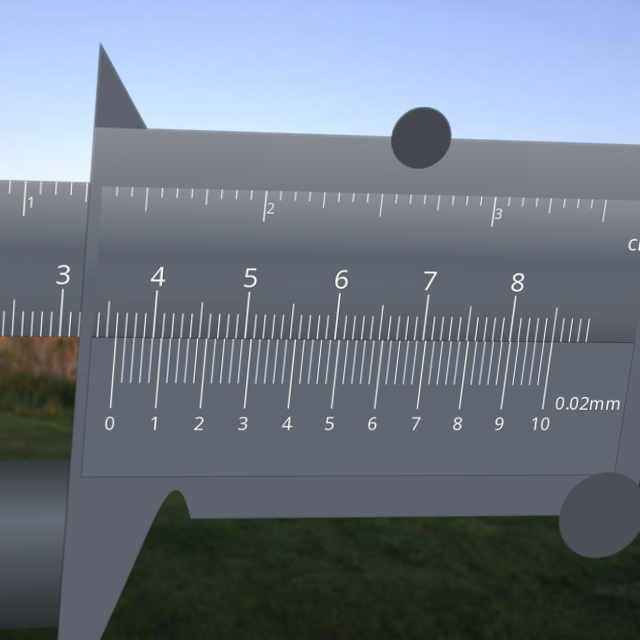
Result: 36.0 mm
